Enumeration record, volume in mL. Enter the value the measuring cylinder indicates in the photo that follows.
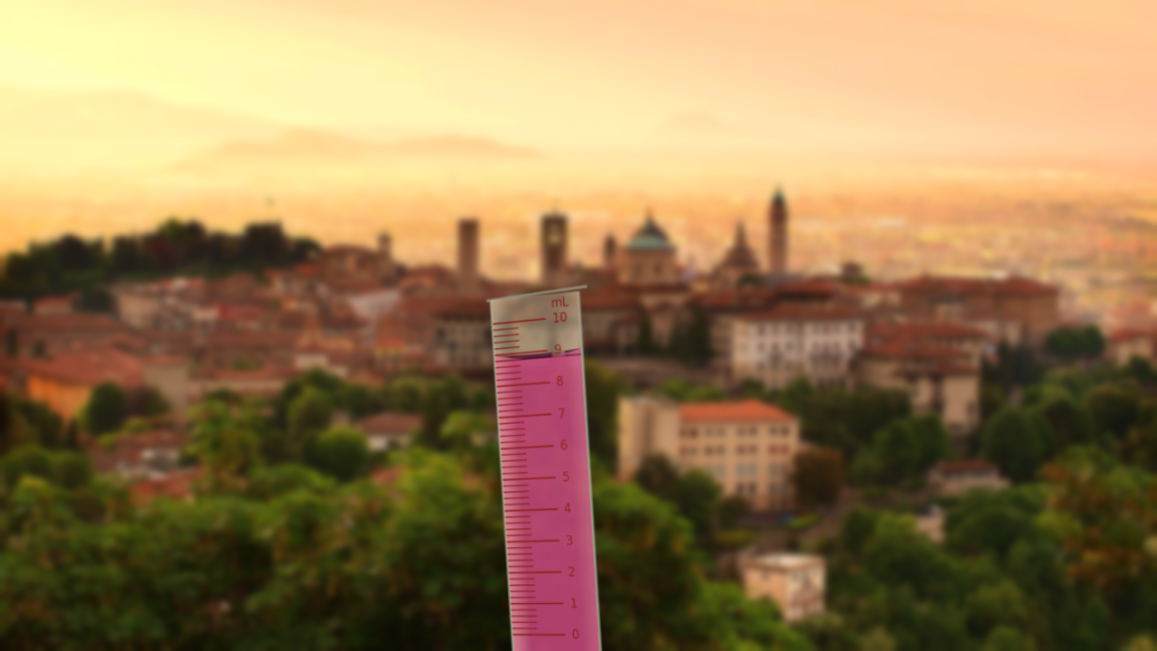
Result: 8.8 mL
